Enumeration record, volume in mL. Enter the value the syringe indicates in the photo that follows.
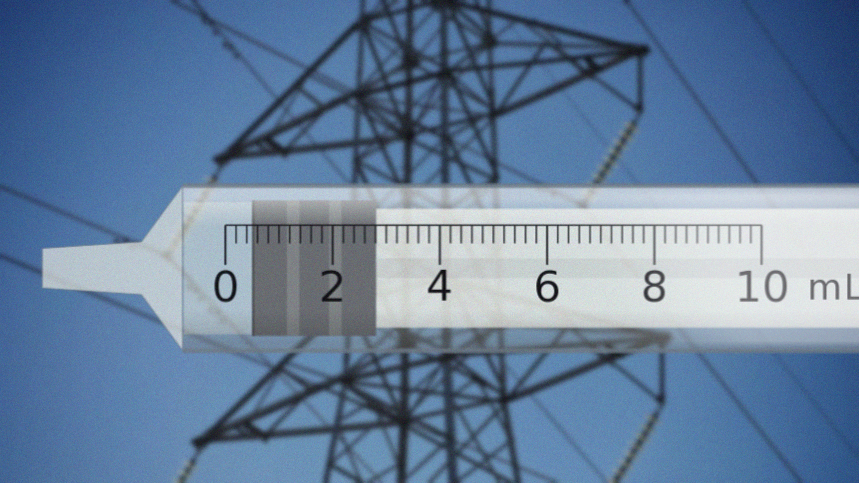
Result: 0.5 mL
